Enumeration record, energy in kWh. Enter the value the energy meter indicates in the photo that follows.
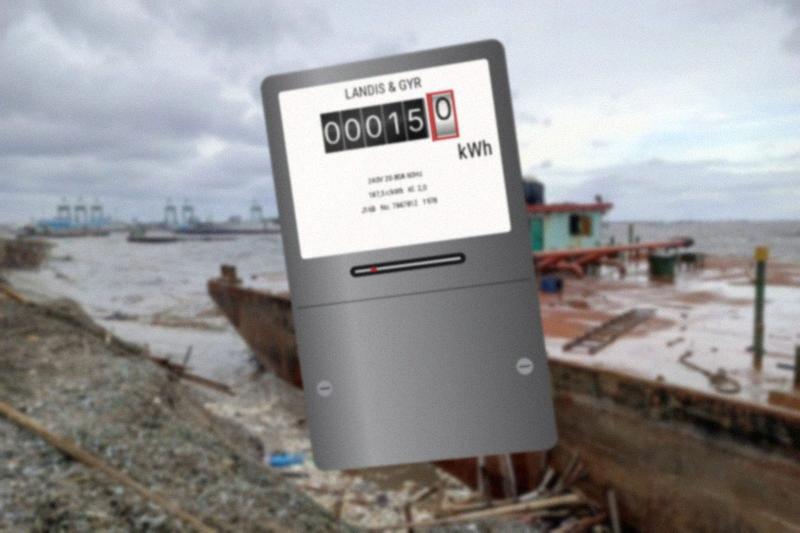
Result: 15.0 kWh
